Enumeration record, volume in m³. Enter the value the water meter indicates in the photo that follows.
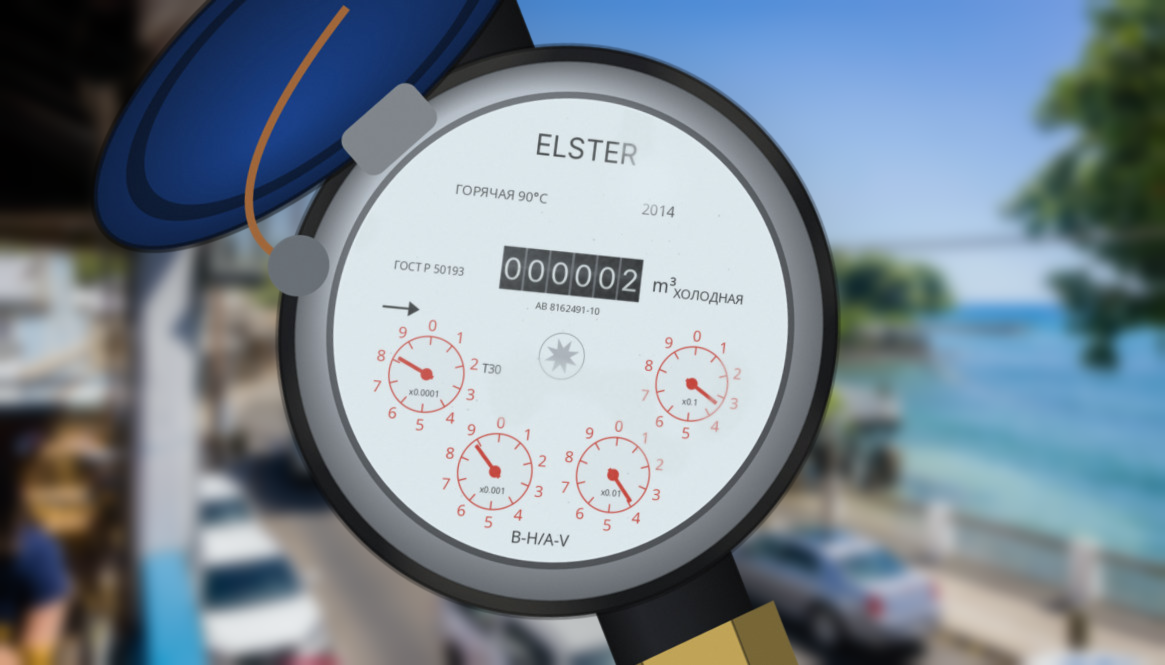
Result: 2.3388 m³
